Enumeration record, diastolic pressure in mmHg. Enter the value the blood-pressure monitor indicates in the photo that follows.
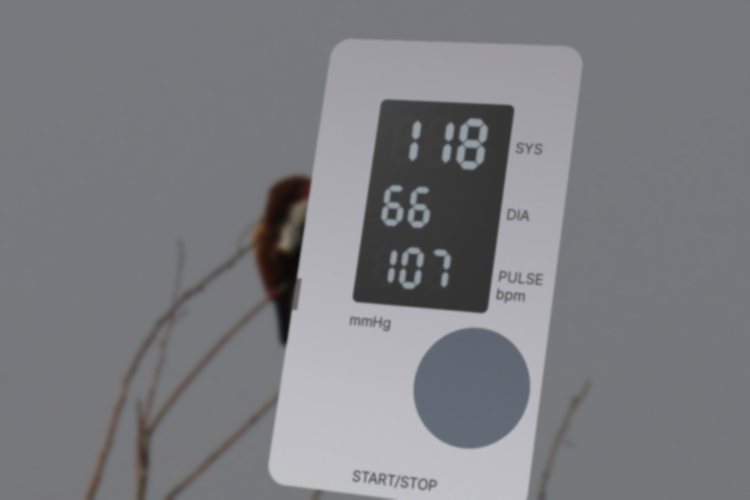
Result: 66 mmHg
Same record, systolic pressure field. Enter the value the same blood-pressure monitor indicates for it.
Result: 118 mmHg
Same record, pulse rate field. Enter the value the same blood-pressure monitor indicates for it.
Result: 107 bpm
